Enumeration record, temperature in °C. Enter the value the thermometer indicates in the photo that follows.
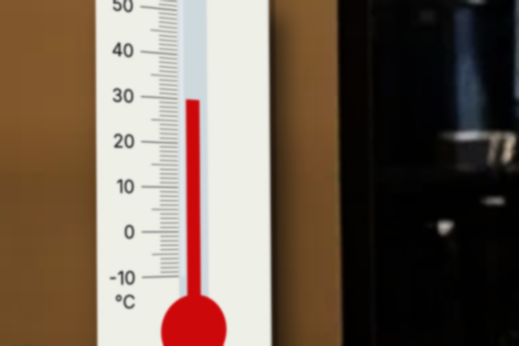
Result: 30 °C
